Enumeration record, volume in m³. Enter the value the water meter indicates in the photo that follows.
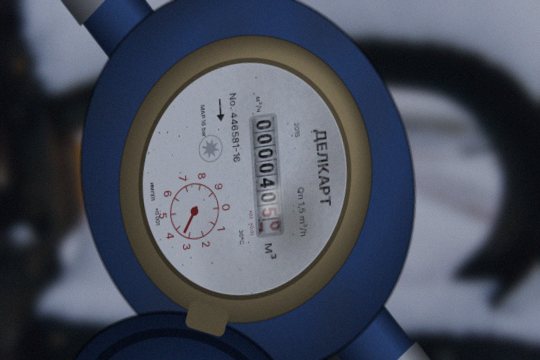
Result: 40.563 m³
